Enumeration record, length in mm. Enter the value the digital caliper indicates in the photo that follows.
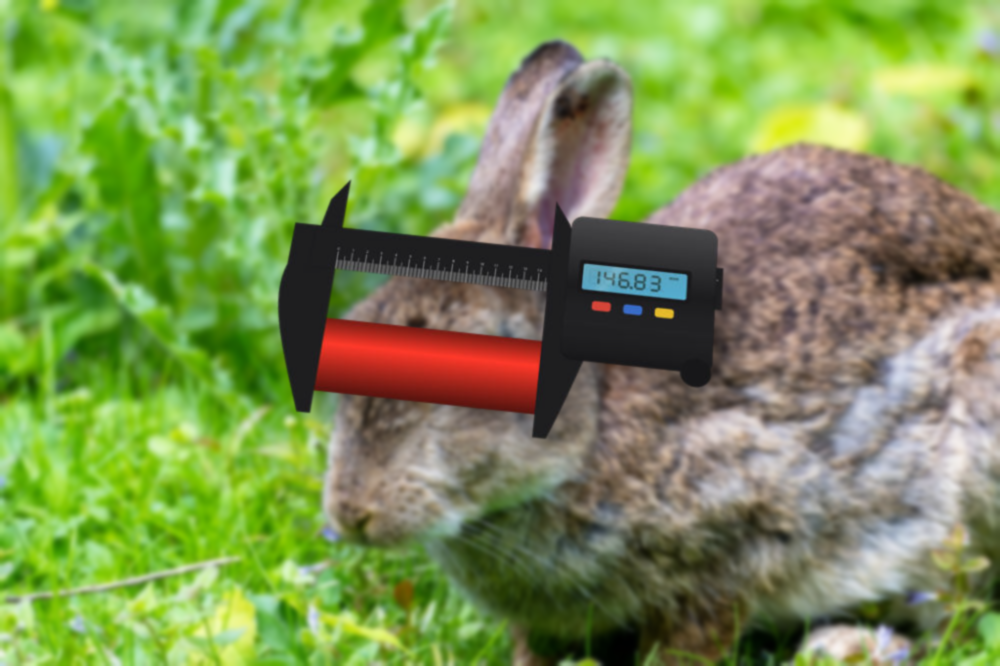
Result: 146.83 mm
